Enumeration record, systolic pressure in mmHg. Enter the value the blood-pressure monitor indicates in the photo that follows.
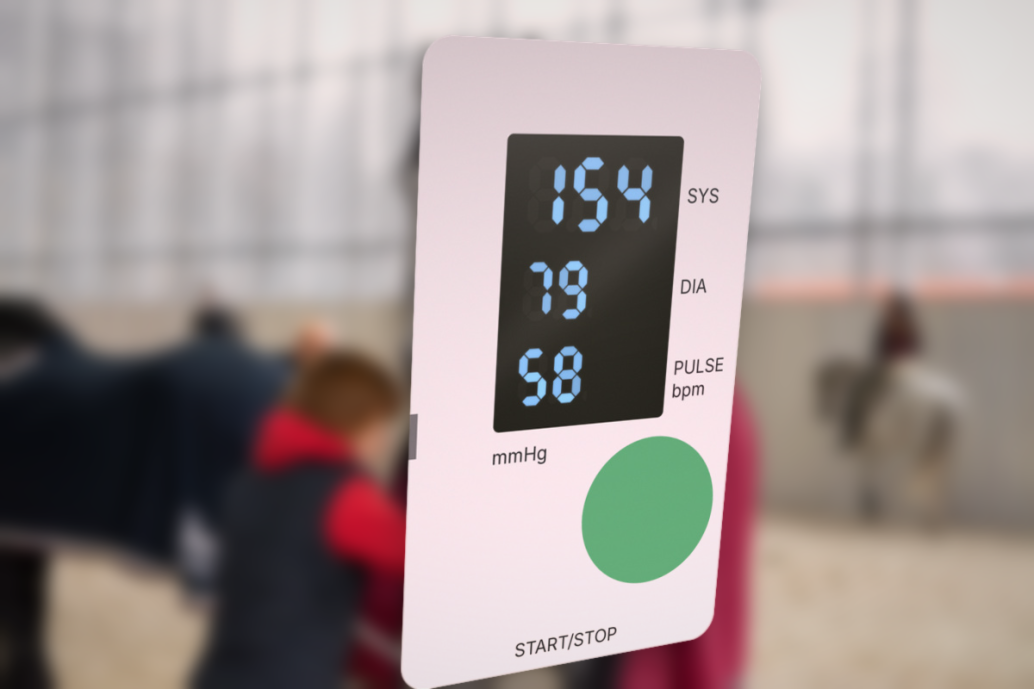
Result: 154 mmHg
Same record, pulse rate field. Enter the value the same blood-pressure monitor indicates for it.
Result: 58 bpm
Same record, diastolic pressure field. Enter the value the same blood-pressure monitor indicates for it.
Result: 79 mmHg
